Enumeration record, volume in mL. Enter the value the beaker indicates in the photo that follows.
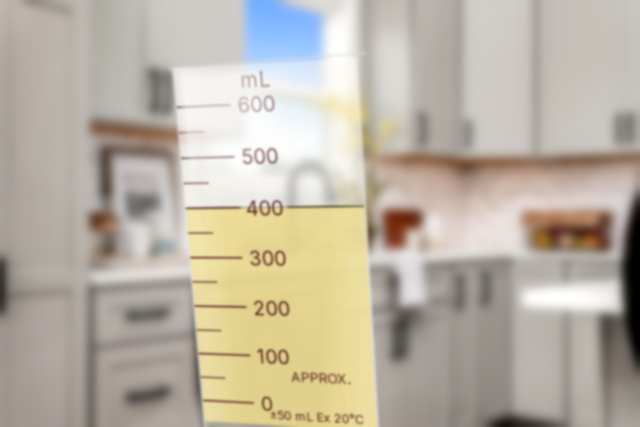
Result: 400 mL
